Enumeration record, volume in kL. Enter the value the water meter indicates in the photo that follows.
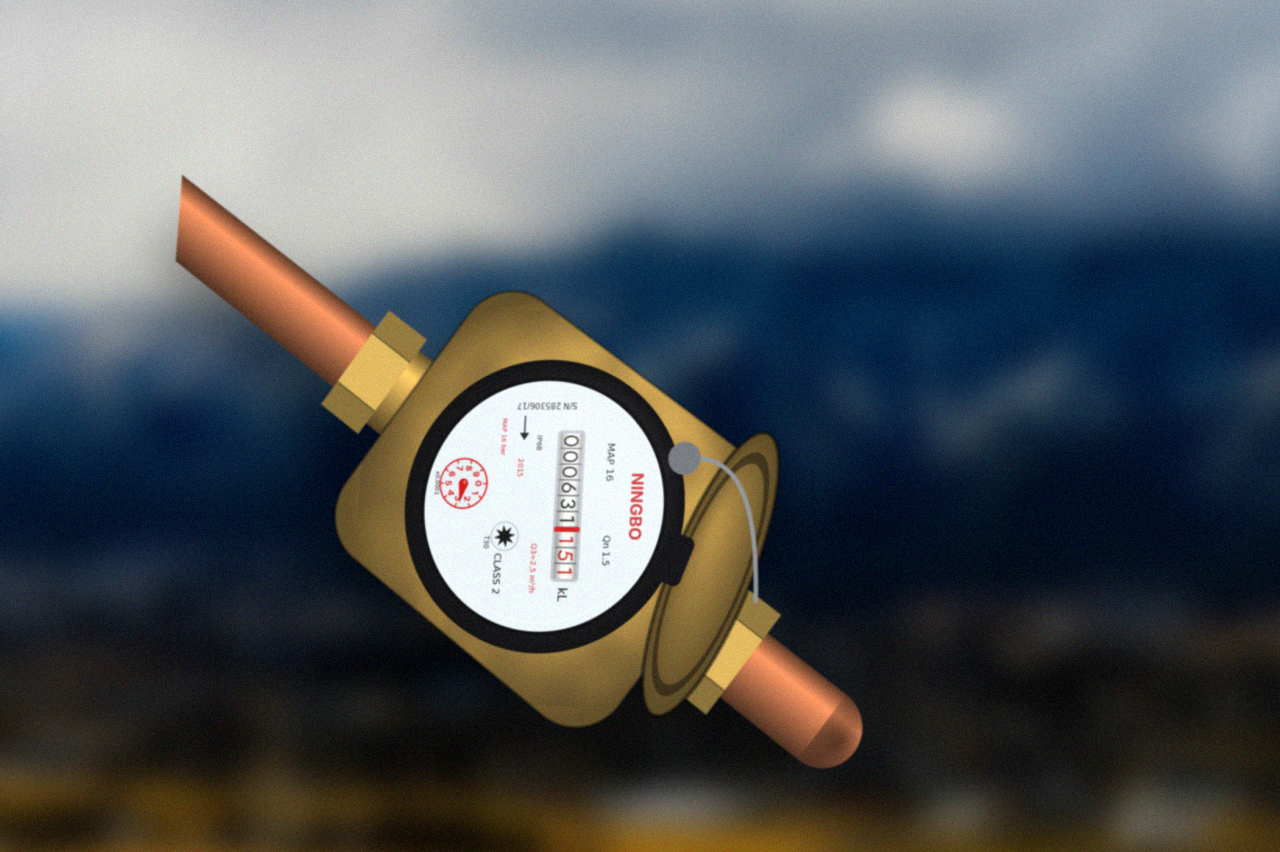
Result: 631.1512 kL
